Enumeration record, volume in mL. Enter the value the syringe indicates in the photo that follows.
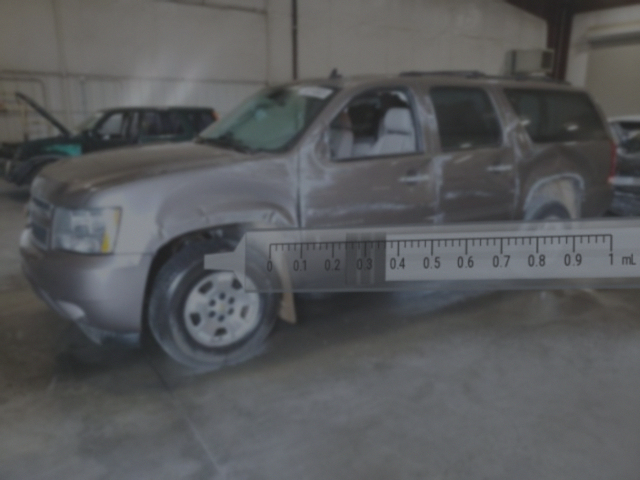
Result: 0.24 mL
